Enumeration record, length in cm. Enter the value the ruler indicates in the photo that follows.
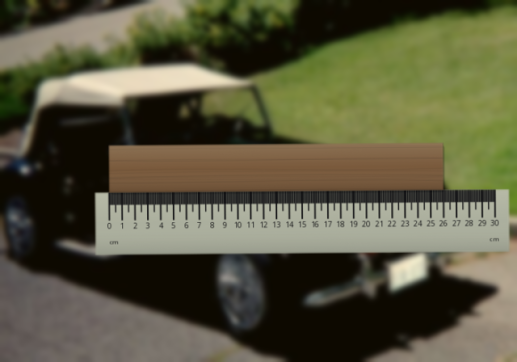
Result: 26 cm
